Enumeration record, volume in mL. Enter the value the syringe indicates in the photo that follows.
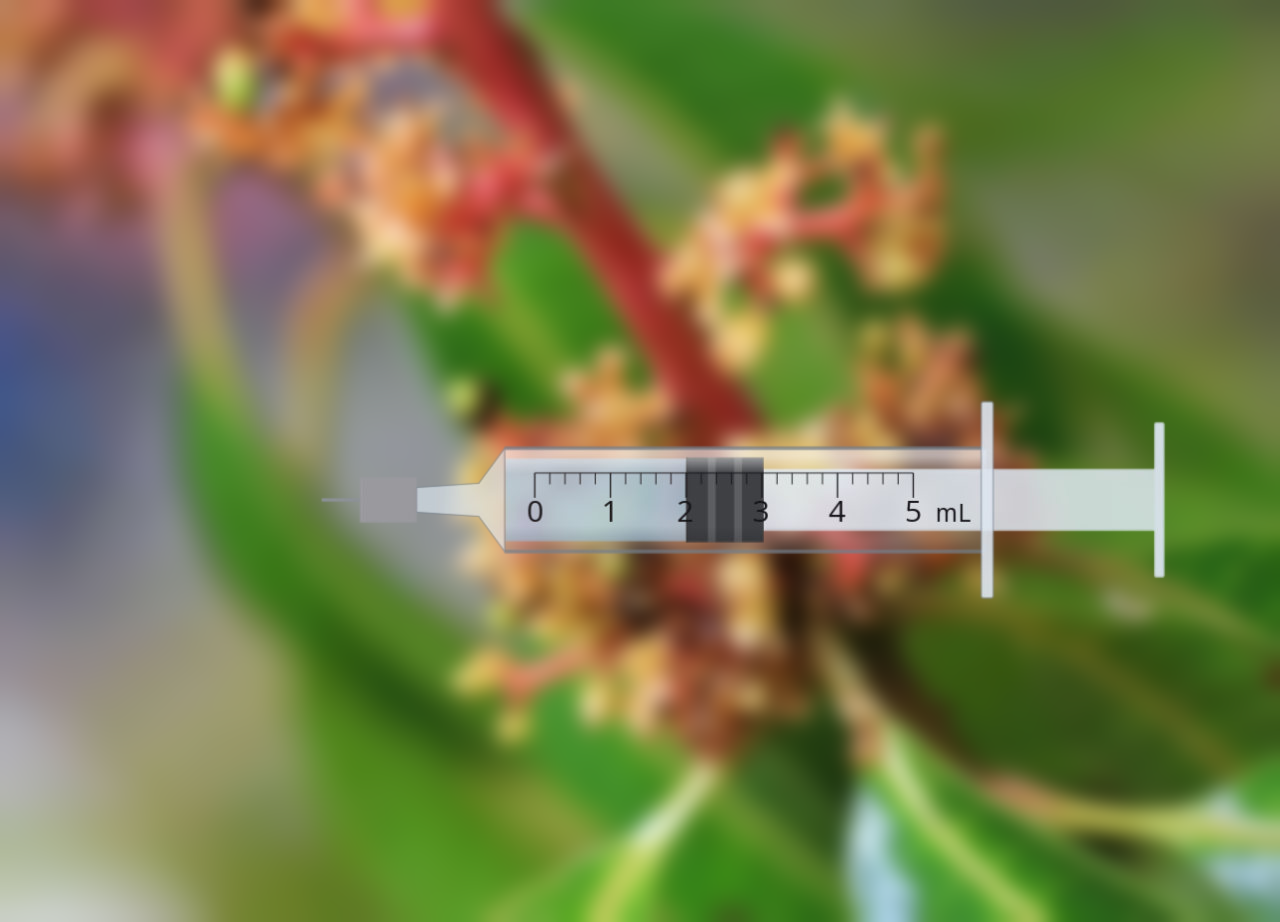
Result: 2 mL
